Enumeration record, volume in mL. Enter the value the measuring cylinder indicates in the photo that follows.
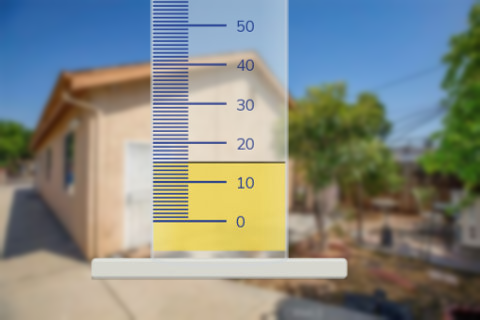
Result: 15 mL
